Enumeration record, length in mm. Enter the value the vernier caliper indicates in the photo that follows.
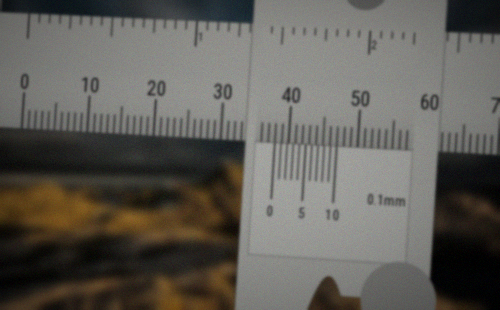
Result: 38.0 mm
